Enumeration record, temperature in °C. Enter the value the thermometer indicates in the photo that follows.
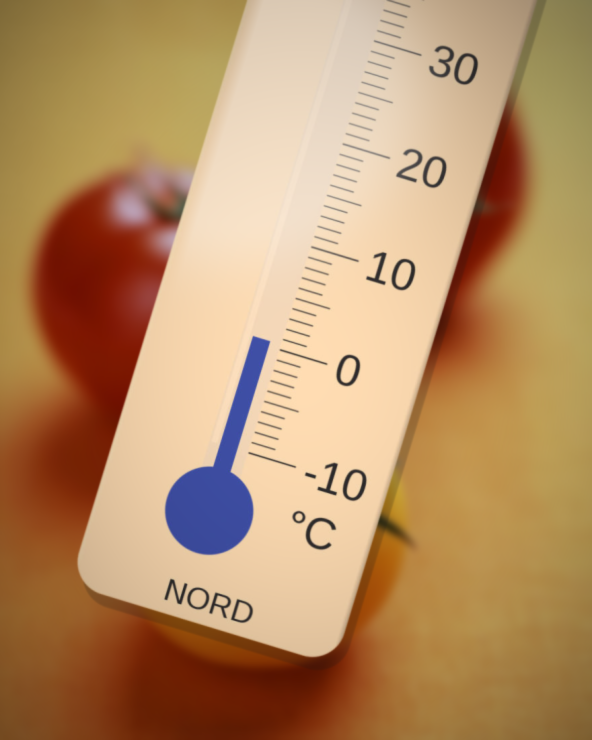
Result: 0.5 °C
